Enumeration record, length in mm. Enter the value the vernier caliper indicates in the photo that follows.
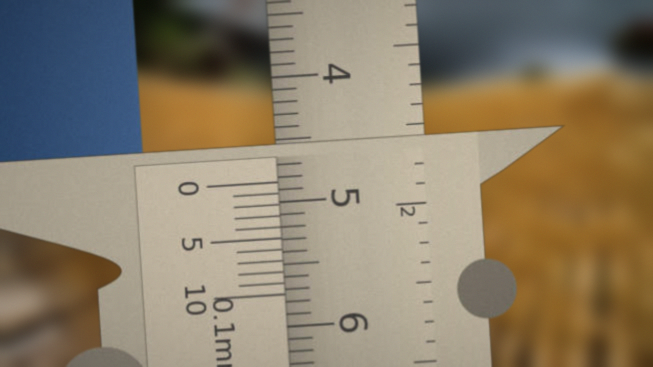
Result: 48.4 mm
